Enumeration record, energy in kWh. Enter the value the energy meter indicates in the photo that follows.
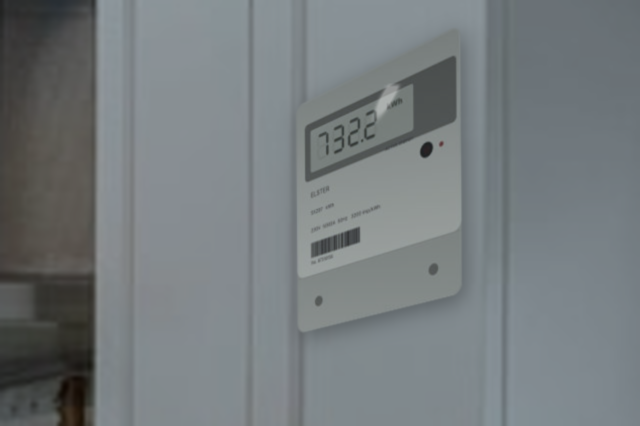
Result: 732.2 kWh
